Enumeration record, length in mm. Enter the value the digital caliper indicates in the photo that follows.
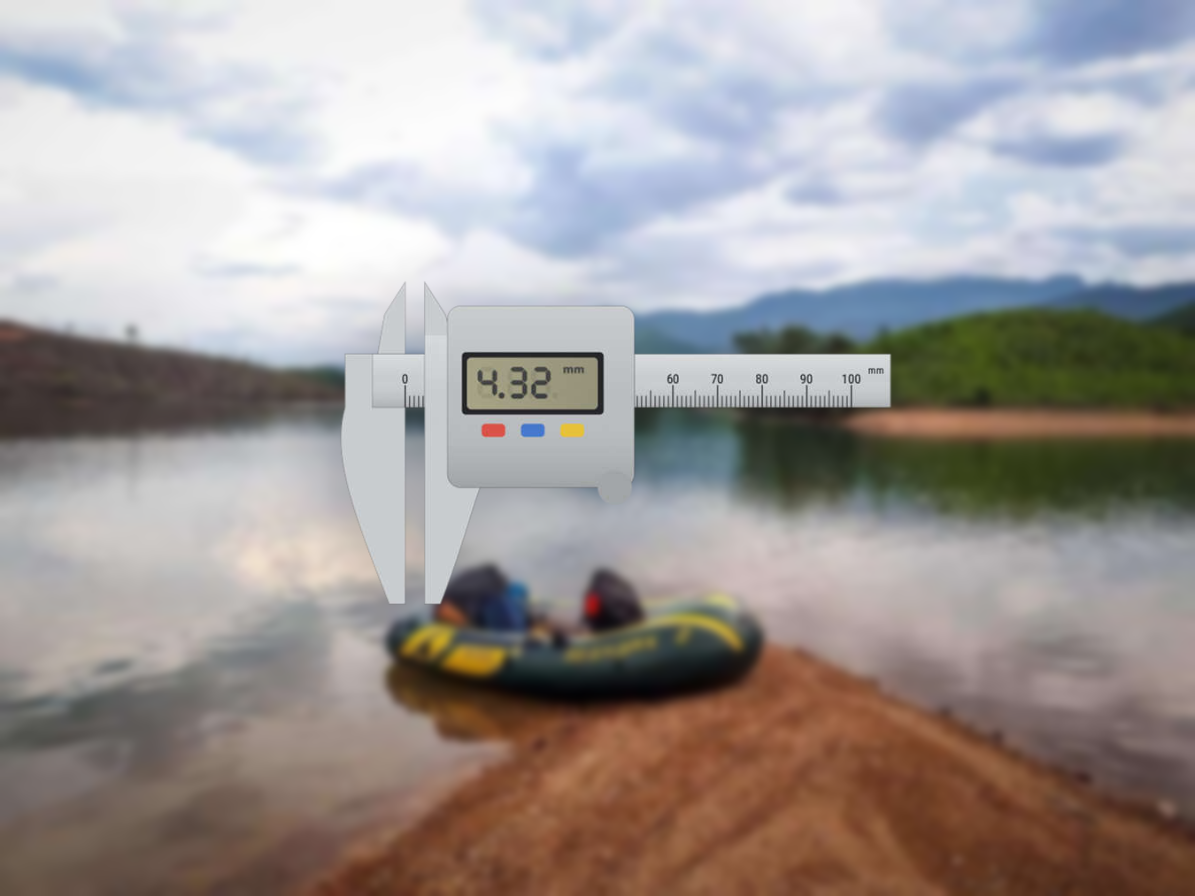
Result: 4.32 mm
